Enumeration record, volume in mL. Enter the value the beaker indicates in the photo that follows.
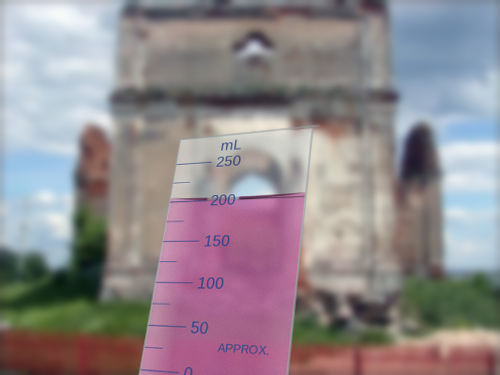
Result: 200 mL
